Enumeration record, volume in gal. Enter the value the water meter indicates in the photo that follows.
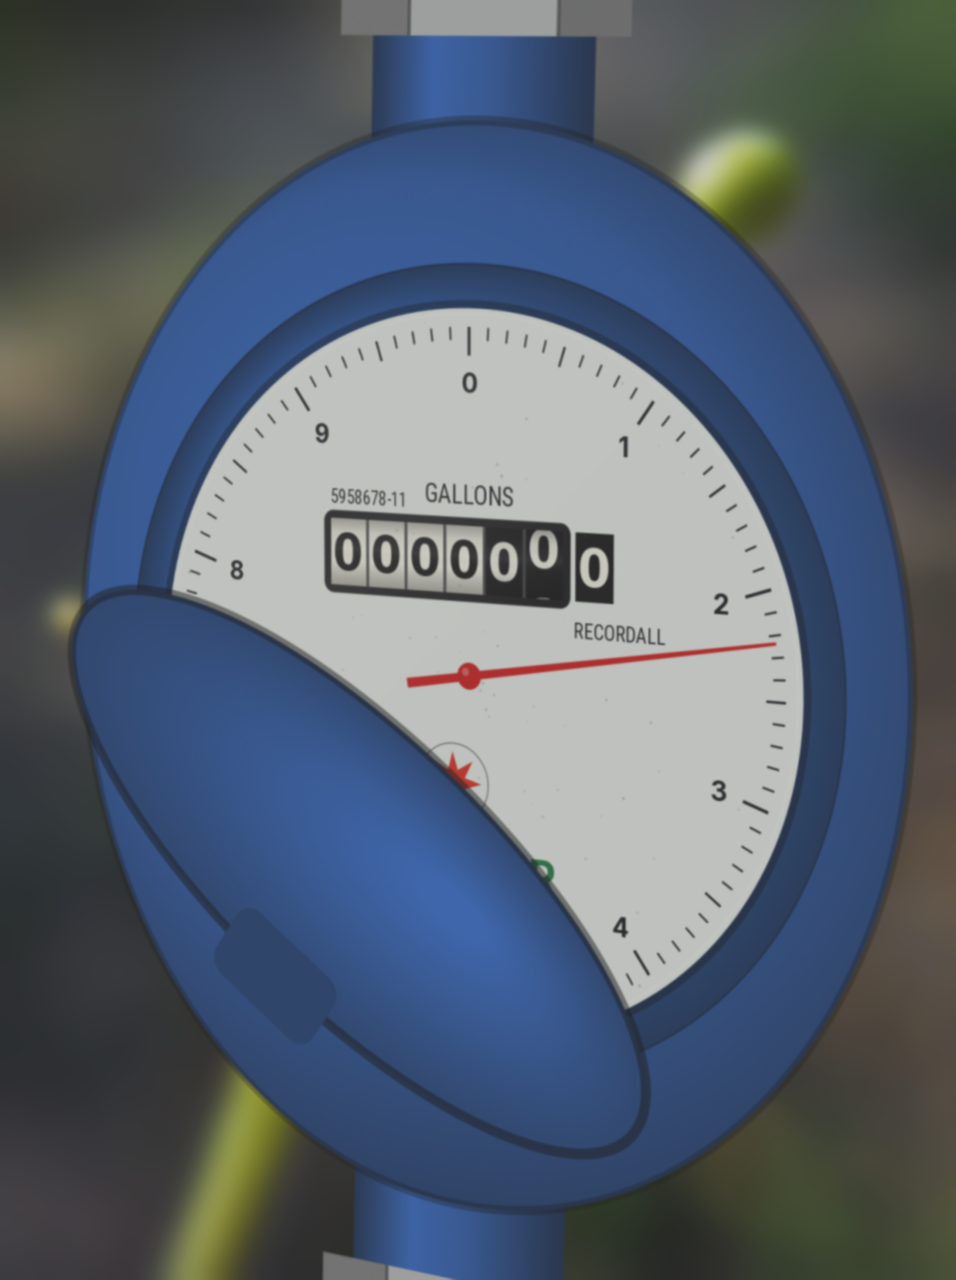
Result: 2.2 gal
